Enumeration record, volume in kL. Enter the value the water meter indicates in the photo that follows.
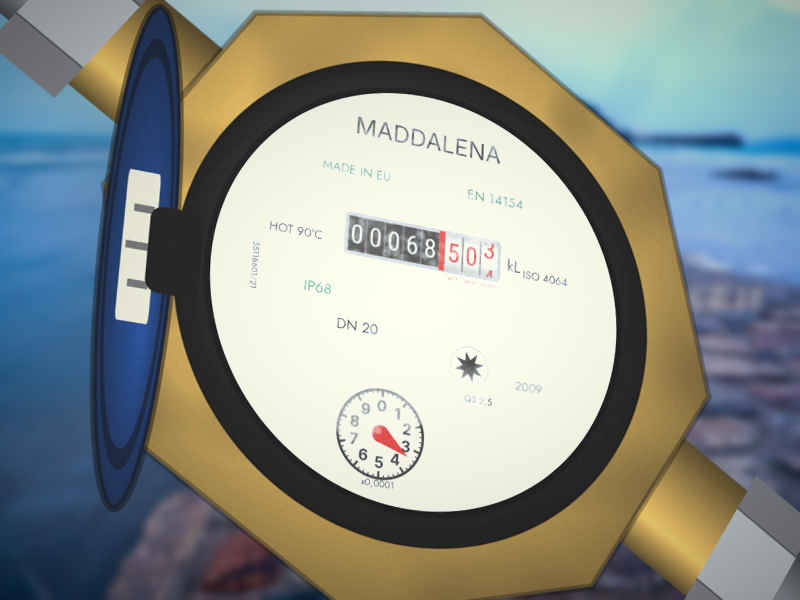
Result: 68.5033 kL
